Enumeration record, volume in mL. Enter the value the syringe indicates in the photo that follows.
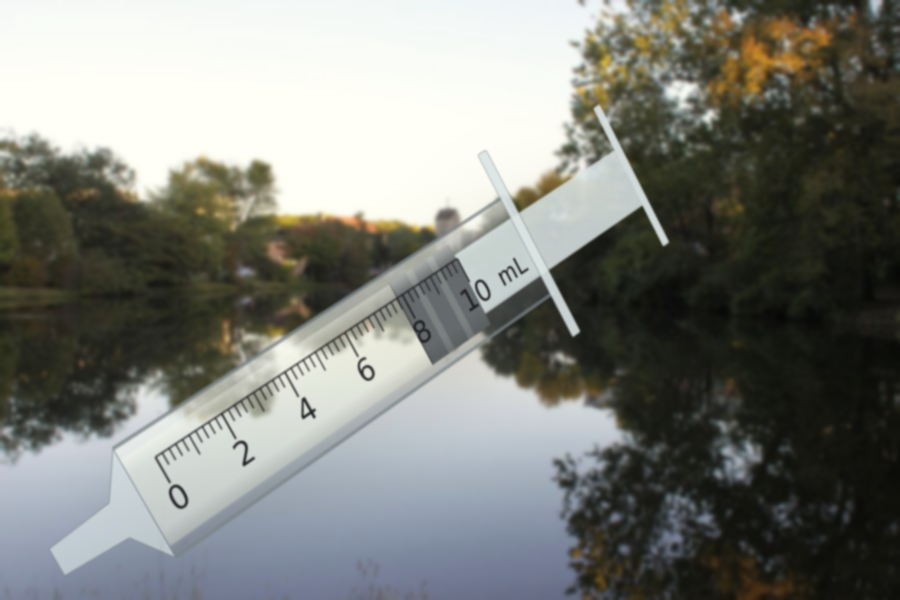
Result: 7.8 mL
